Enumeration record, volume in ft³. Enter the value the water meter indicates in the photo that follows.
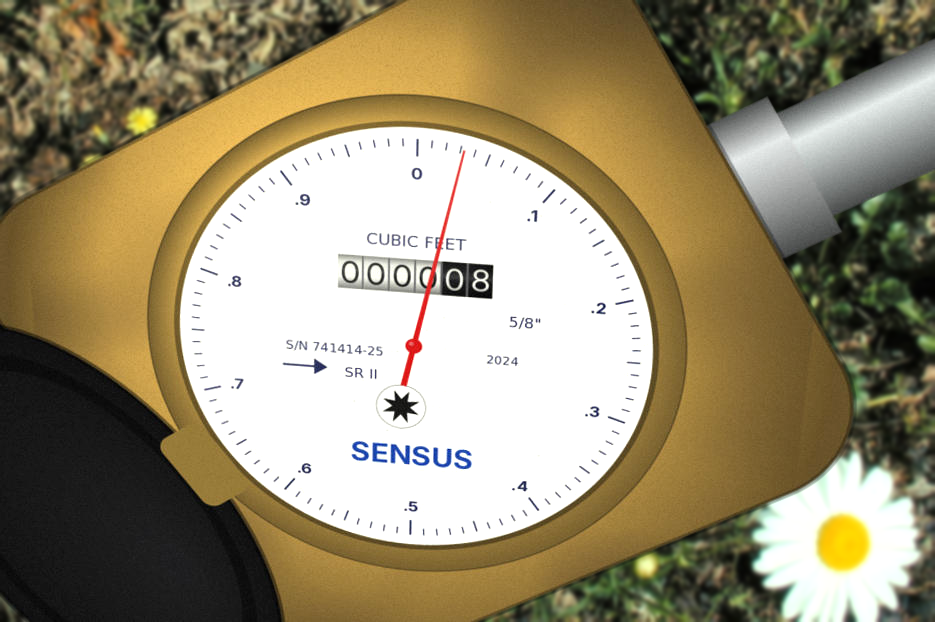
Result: 8.03 ft³
